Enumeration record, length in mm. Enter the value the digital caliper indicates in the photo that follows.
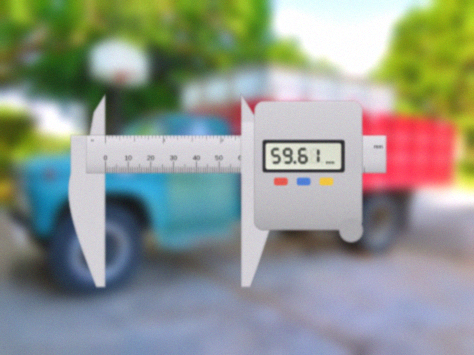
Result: 59.61 mm
